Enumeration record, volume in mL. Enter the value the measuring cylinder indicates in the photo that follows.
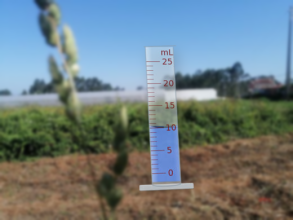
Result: 10 mL
